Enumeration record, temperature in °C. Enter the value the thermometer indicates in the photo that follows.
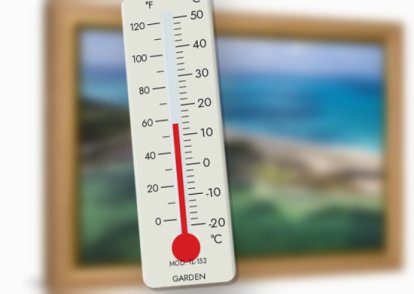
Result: 14 °C
